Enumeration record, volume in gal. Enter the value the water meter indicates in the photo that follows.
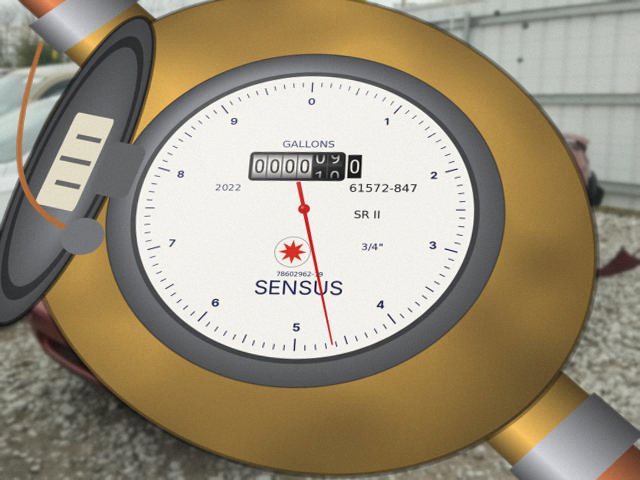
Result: 94.6 gal
